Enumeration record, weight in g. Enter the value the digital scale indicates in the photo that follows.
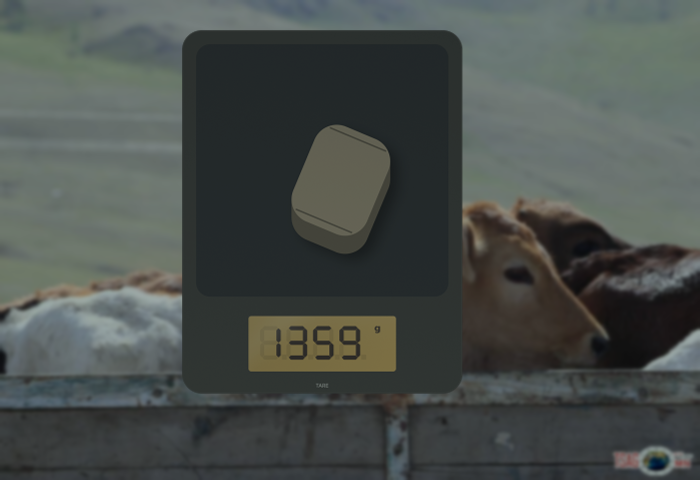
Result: 1359 g
